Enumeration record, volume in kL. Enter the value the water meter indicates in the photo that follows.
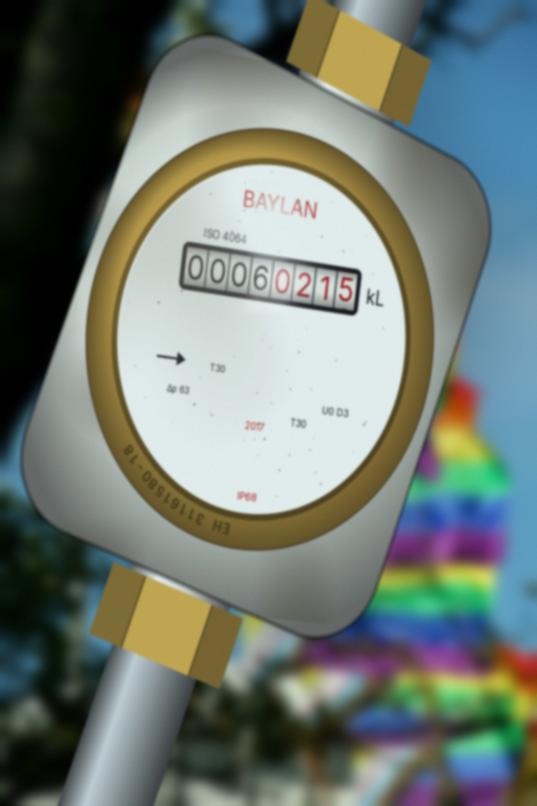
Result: 6.0215 kL
